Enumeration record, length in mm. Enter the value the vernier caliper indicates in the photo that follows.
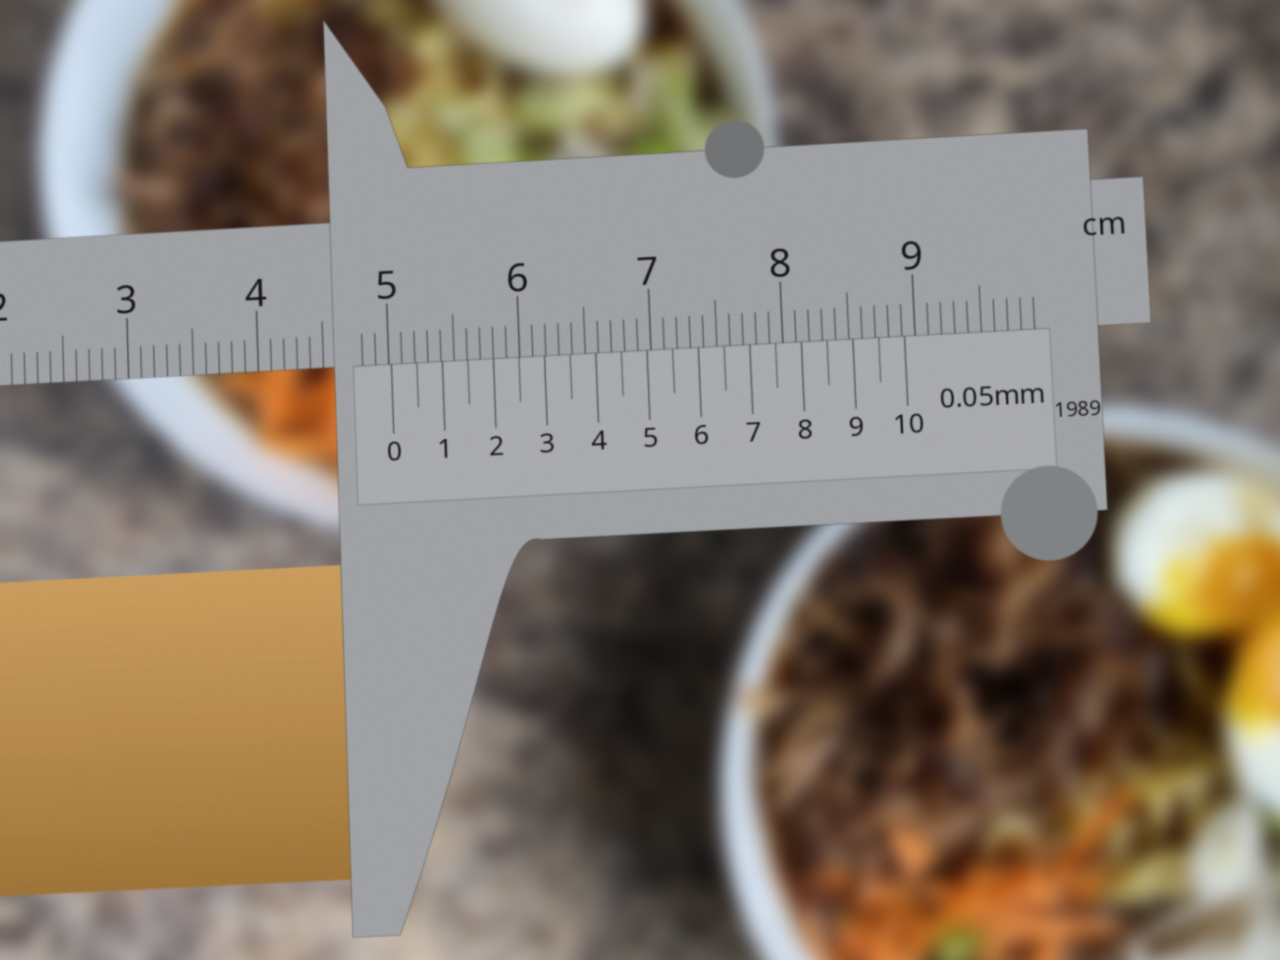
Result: 50.2 mm
